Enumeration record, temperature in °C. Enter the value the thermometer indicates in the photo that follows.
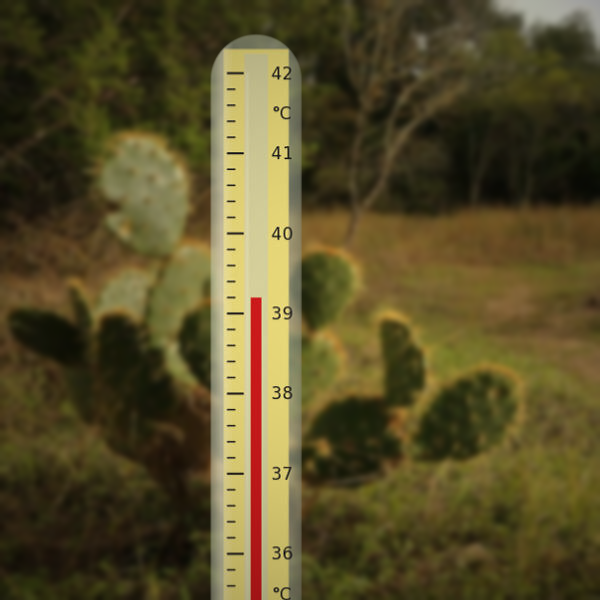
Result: 39.2 °C
